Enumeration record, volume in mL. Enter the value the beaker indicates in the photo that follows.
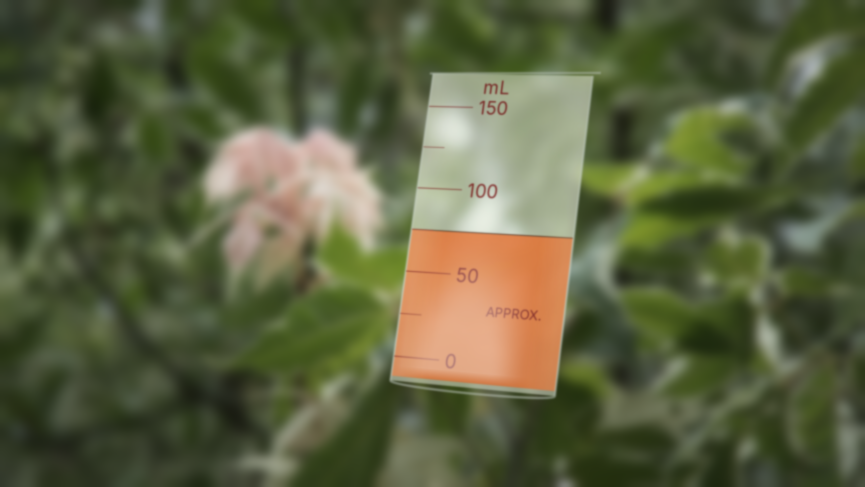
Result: 75 mL
